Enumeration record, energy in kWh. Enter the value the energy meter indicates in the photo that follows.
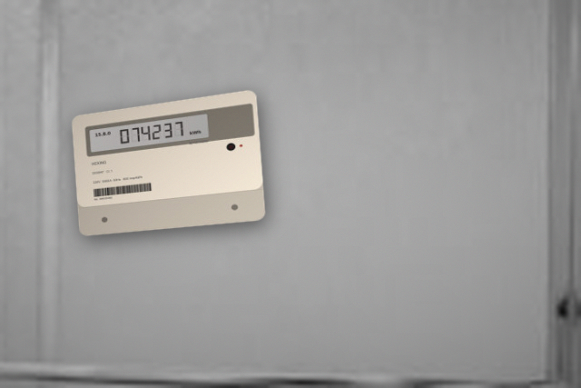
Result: 74237 kWh
